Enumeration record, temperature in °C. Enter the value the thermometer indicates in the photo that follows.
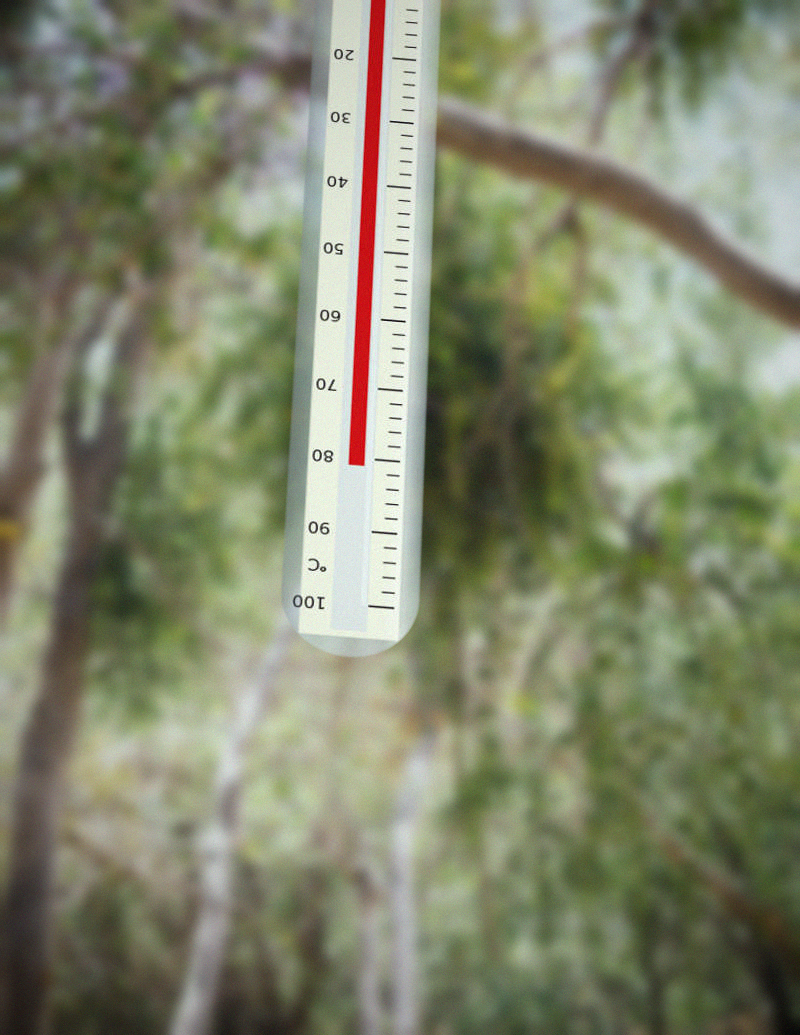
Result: 81 °C
